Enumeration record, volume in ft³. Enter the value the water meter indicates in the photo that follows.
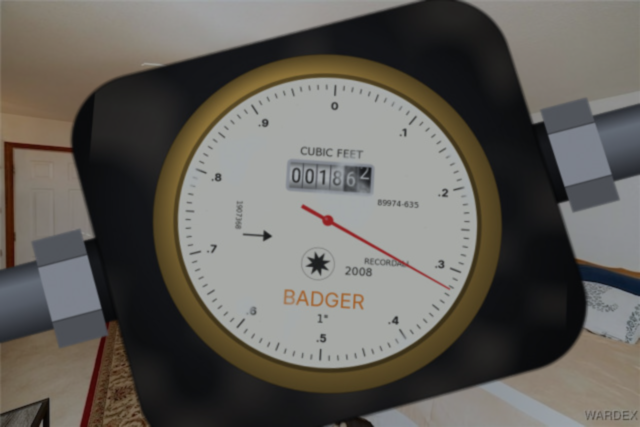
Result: 1862.32 ft³
